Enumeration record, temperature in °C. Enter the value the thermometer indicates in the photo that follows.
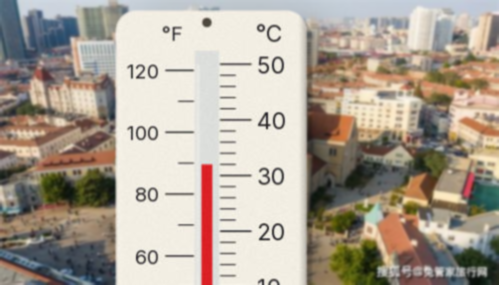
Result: 32 °C
